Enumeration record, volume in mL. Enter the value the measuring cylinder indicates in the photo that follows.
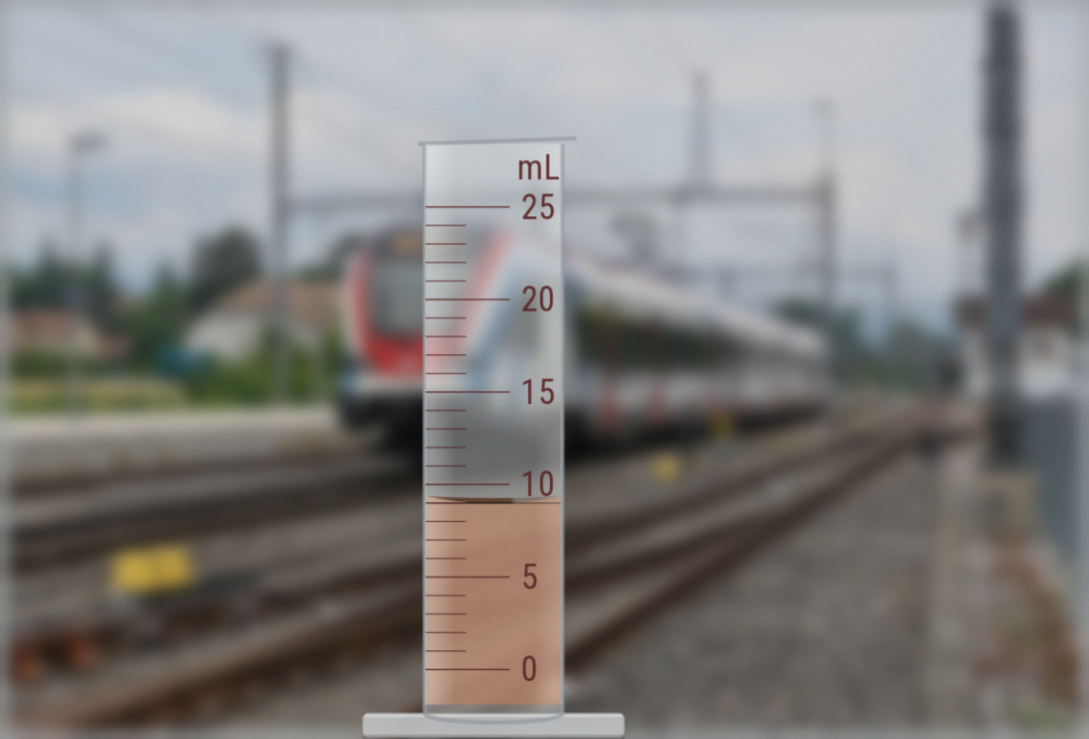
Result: 9 mL
